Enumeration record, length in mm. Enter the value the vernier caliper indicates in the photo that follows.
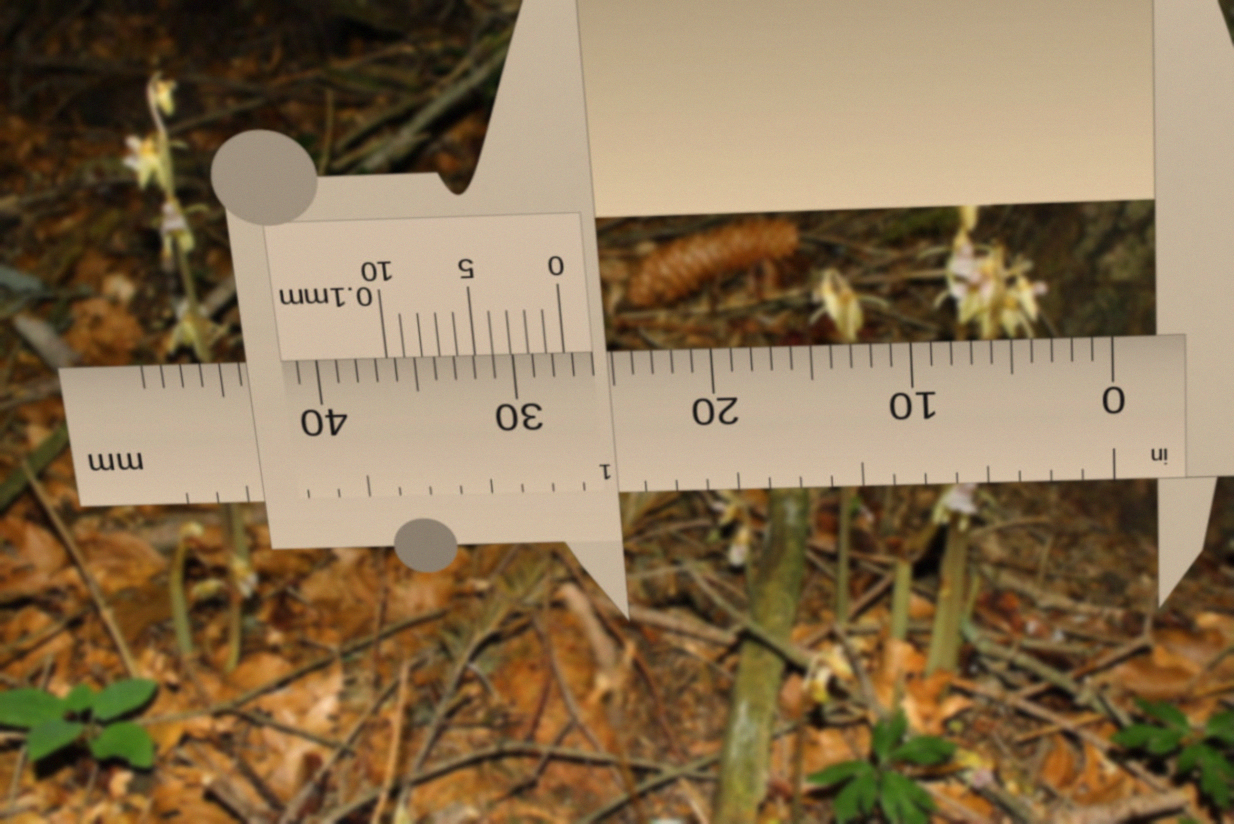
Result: 27.4 mm
